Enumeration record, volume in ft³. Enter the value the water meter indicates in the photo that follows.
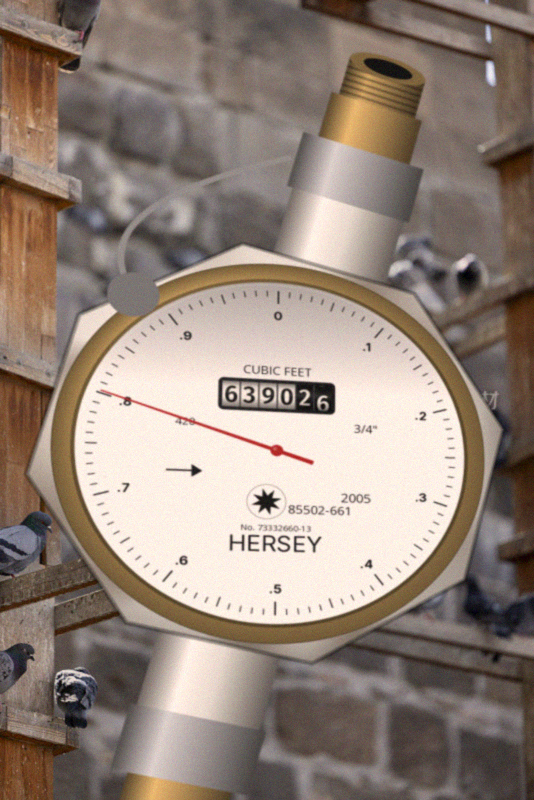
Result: 639025.80 ft³
